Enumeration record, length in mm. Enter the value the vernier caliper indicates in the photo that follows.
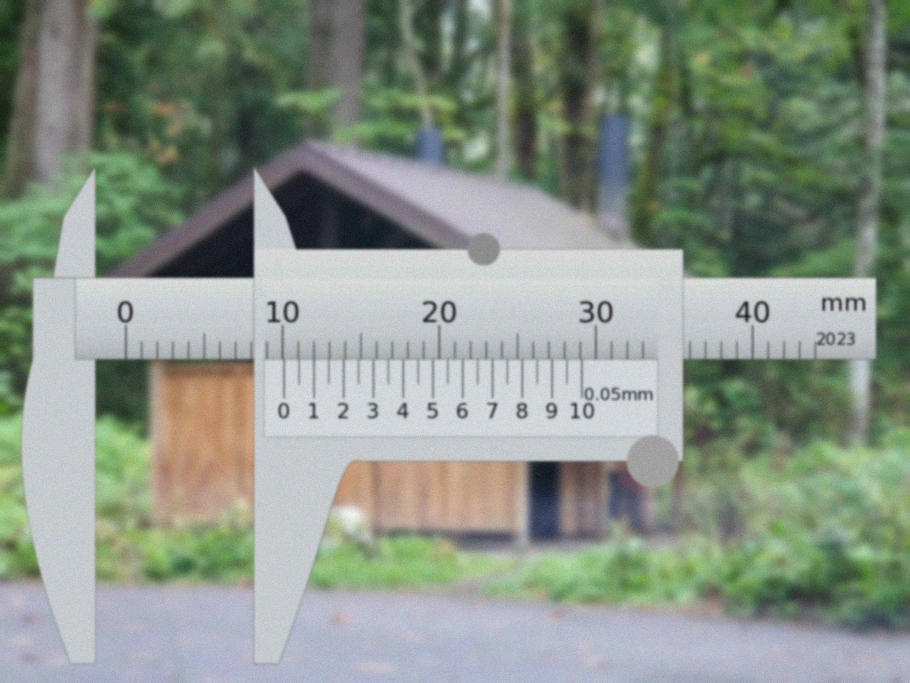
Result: 10.1 mm
